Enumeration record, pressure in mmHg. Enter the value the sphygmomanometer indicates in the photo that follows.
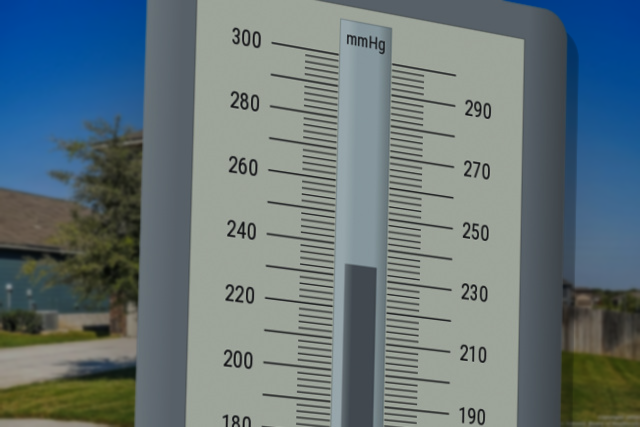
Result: 234 mmHg
